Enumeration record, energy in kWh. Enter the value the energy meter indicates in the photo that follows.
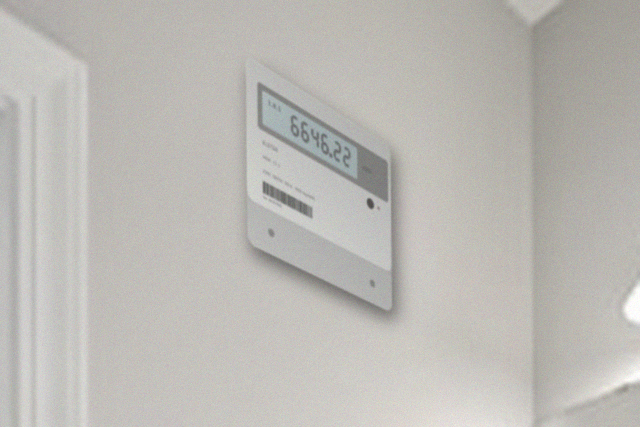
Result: 6646.22 kWh
